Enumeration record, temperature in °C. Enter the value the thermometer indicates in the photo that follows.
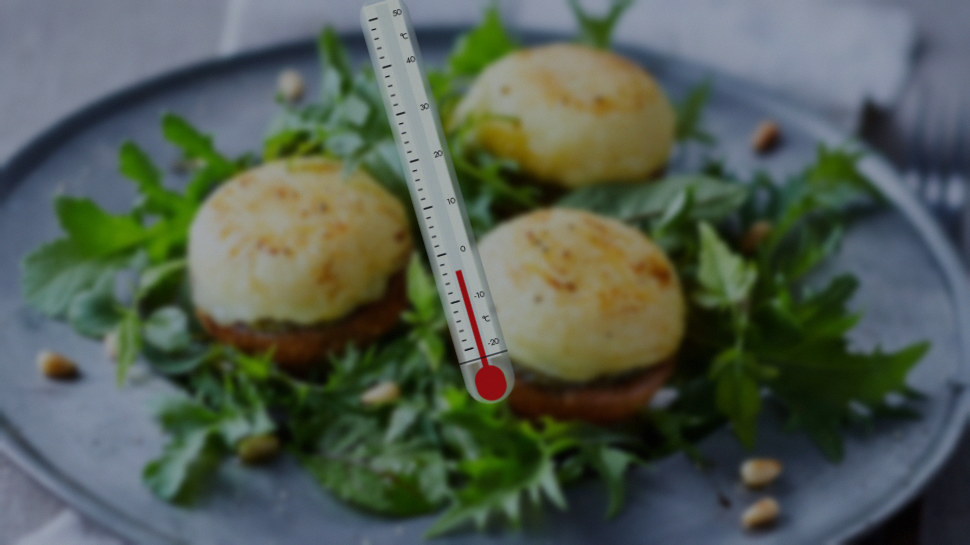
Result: -4 °C
